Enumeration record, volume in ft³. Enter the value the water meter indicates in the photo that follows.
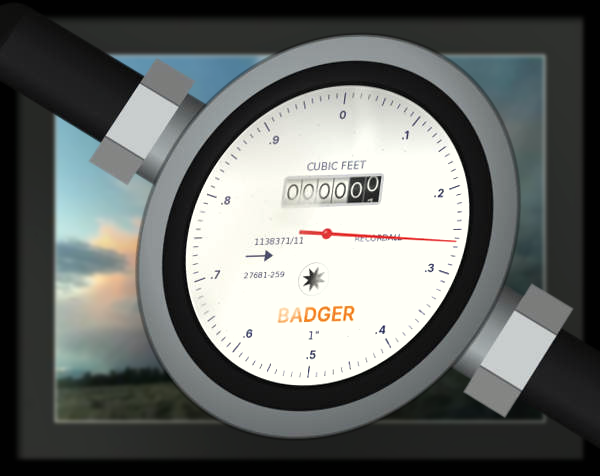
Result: 0.26 ft³
